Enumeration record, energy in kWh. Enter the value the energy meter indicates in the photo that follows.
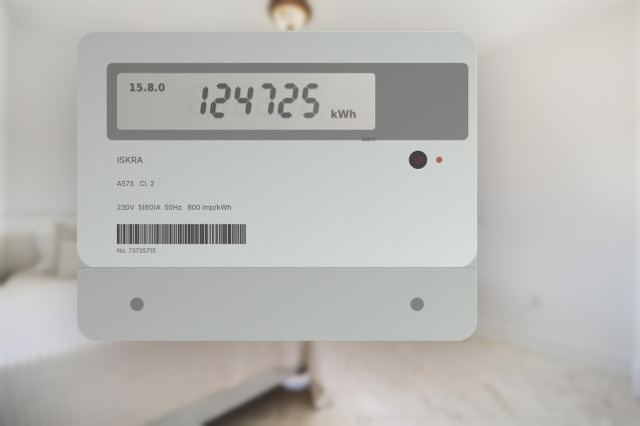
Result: 124725 kWh
